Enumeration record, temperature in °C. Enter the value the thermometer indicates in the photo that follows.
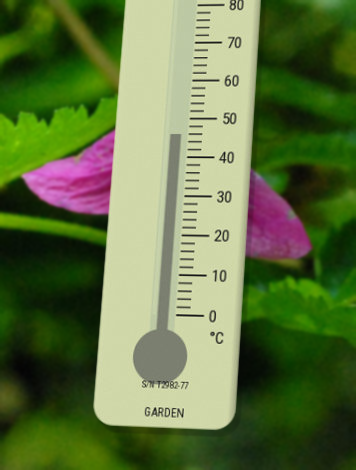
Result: 46 °C
